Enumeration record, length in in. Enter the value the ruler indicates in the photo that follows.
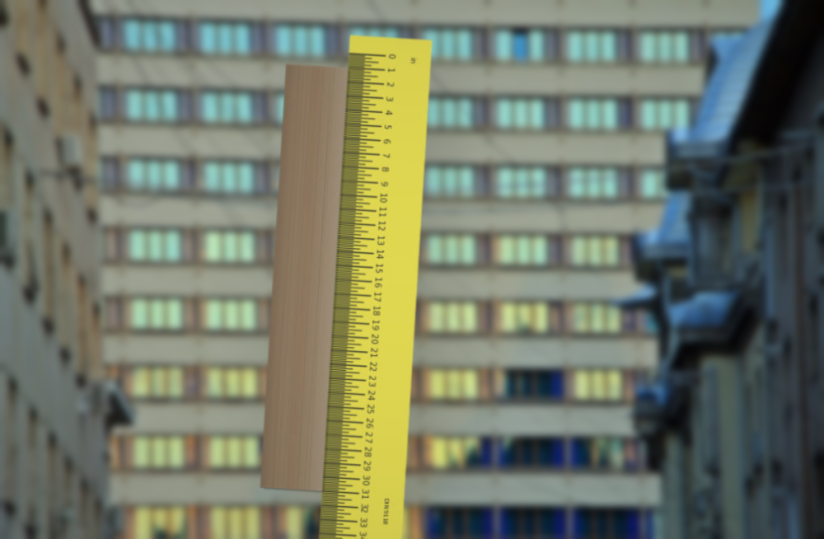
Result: 30 in
